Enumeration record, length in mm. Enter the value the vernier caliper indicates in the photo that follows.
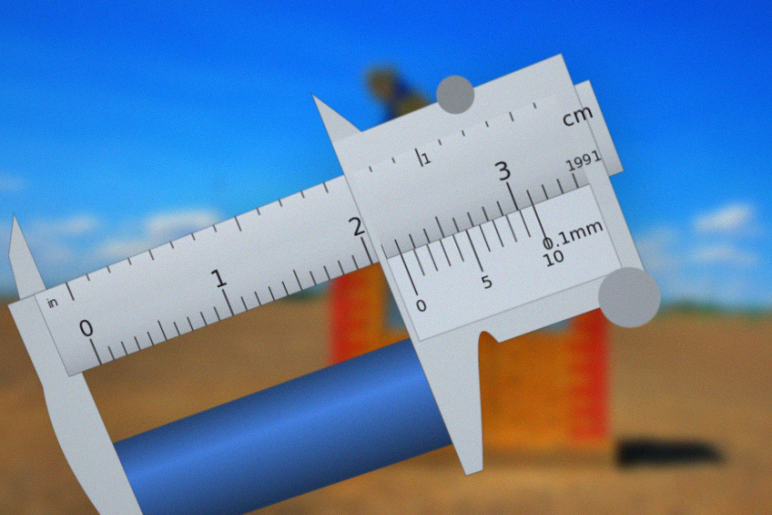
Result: 22.0 mm
